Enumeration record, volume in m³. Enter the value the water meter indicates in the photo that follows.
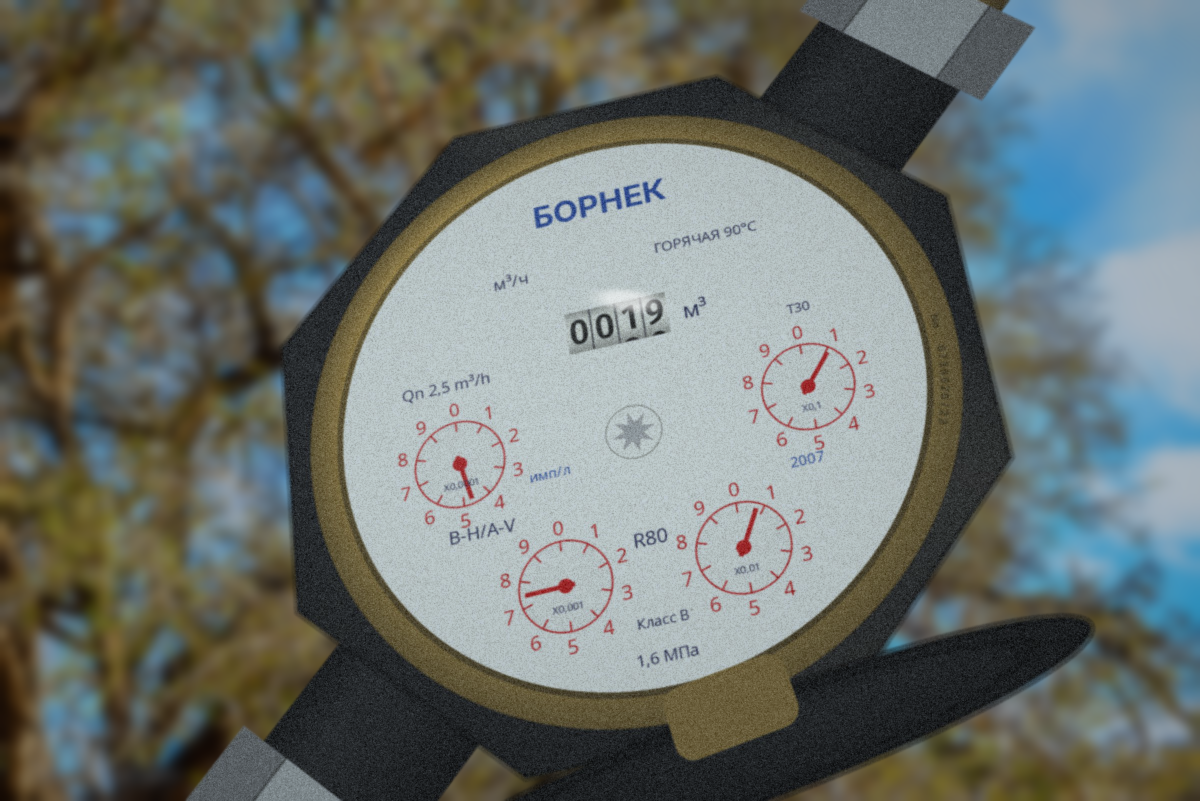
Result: 19.1074 m³
